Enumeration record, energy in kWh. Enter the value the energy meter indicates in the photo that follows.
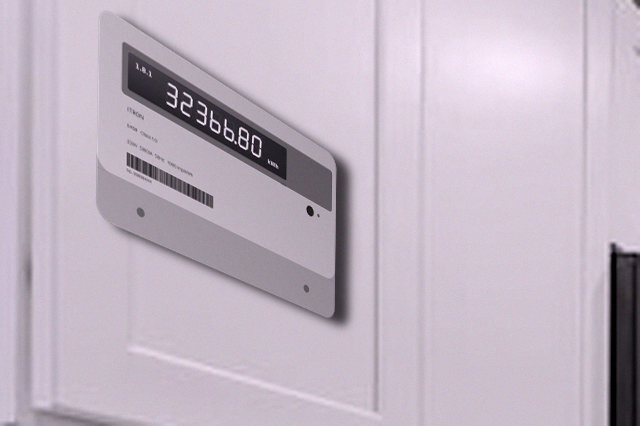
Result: 32366.80 kWh
